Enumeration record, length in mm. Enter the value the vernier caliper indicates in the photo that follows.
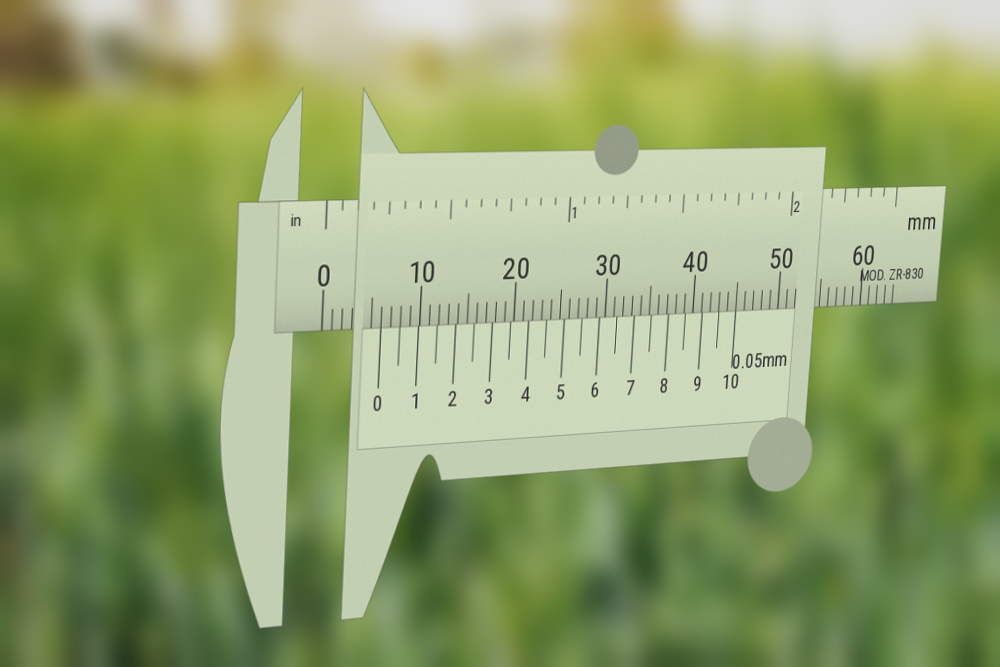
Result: 6.0 mm
